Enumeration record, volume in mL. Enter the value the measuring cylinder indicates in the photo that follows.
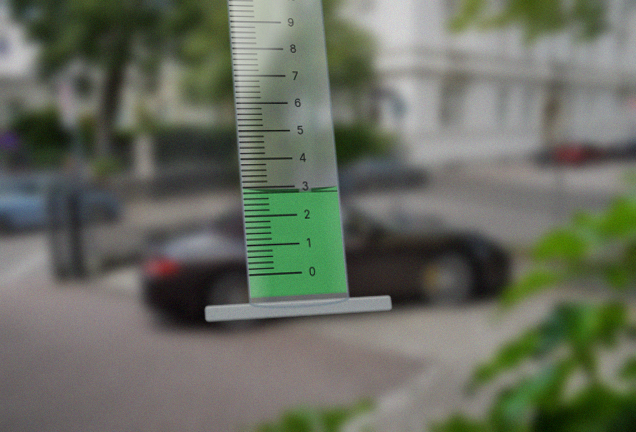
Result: 2.8 mL
